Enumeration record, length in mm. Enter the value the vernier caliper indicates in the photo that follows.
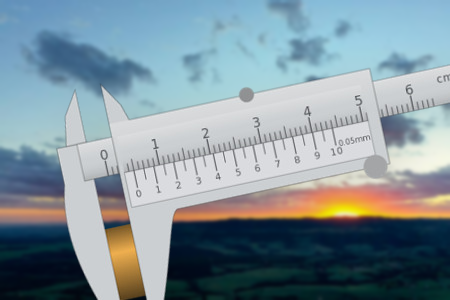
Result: 5.0 mm
